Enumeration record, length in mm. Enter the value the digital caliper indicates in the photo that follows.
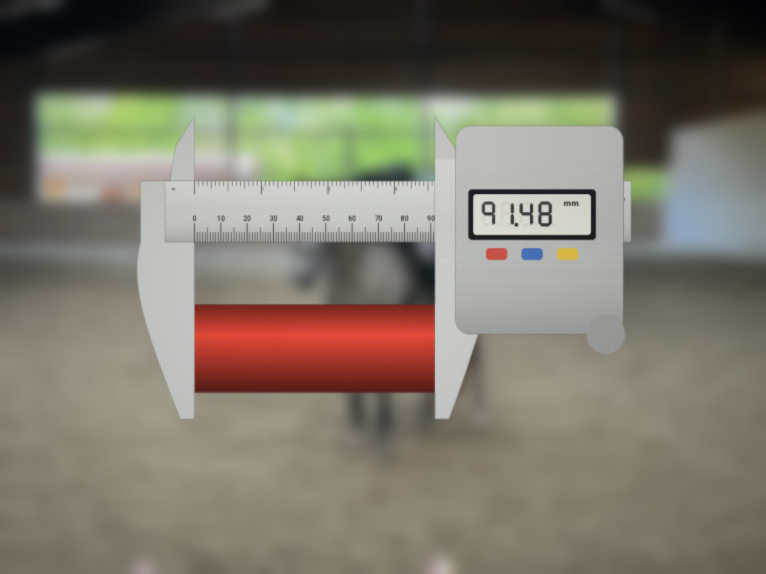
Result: 91.48 mm
